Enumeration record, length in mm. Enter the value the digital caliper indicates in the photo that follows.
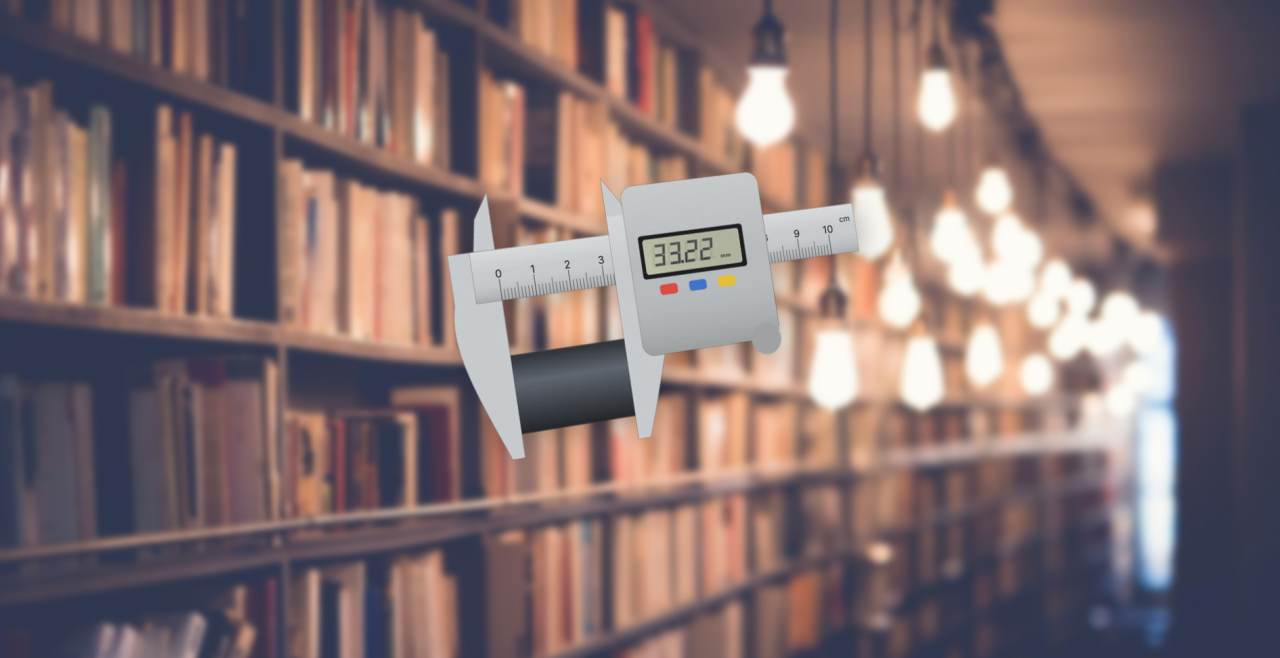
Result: 33.22 mm
